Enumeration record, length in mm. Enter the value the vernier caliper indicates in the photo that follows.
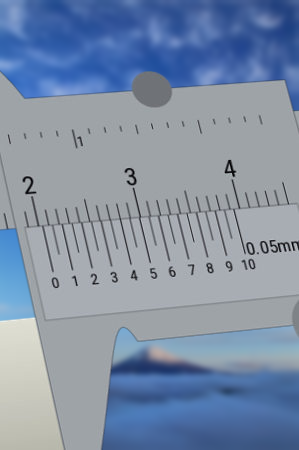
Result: 20.4 mm
